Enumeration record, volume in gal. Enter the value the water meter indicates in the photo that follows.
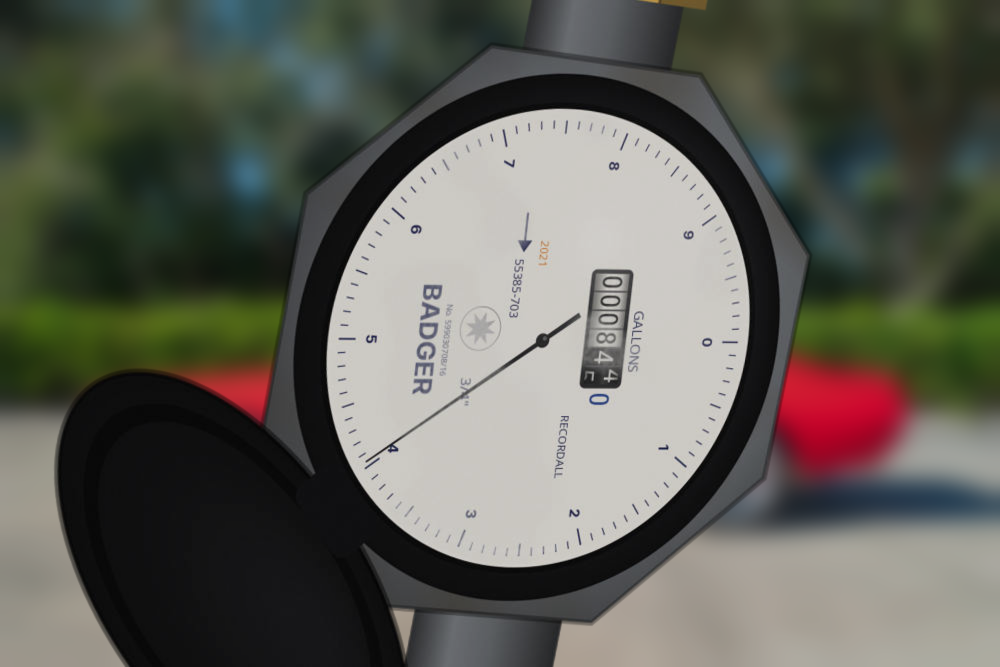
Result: 8444.0 gal
